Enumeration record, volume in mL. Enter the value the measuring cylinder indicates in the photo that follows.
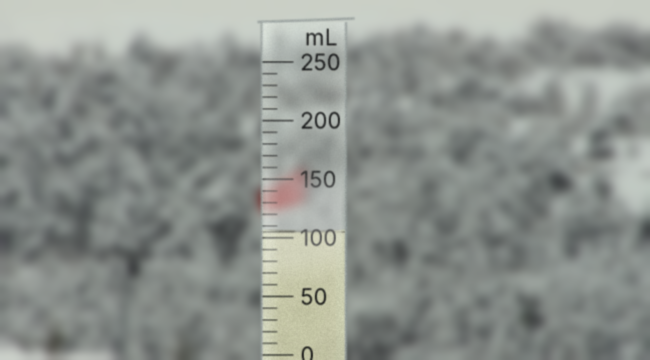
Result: 105 mL
